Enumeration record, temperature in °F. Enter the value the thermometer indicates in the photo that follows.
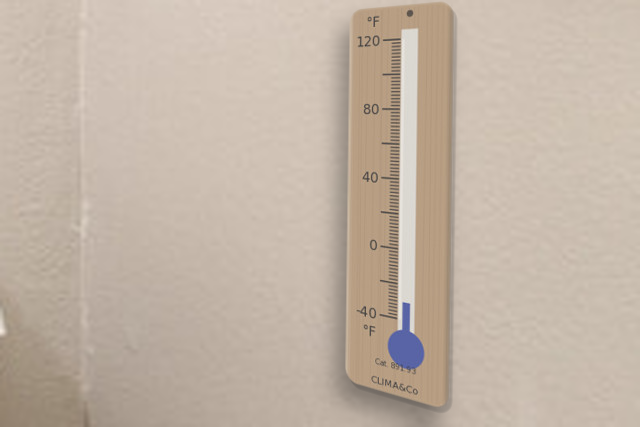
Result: -30 °F
